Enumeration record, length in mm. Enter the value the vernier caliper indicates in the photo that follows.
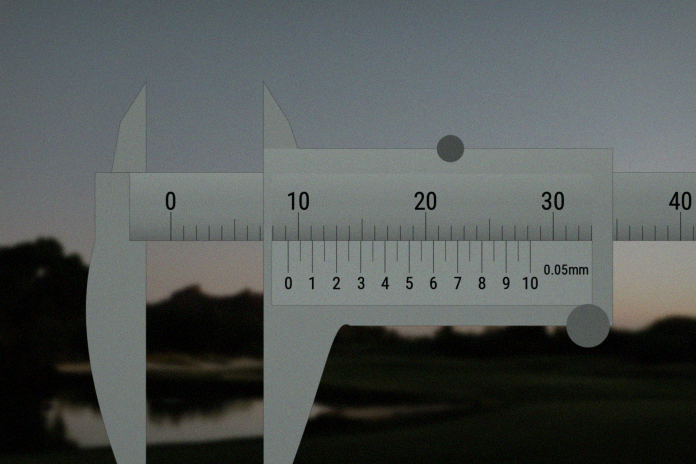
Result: 9.2 mm
